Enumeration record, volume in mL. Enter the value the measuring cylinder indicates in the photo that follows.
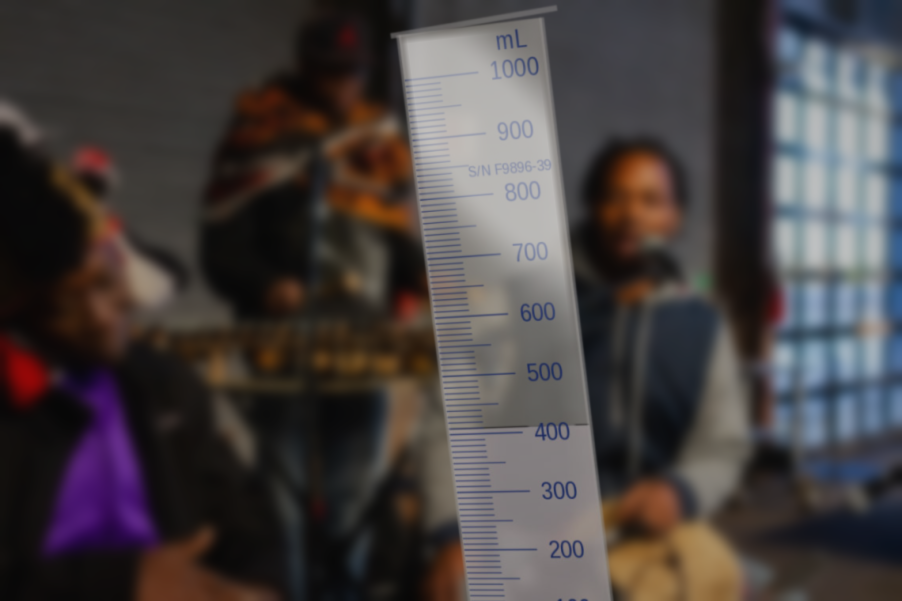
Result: 410 mL
